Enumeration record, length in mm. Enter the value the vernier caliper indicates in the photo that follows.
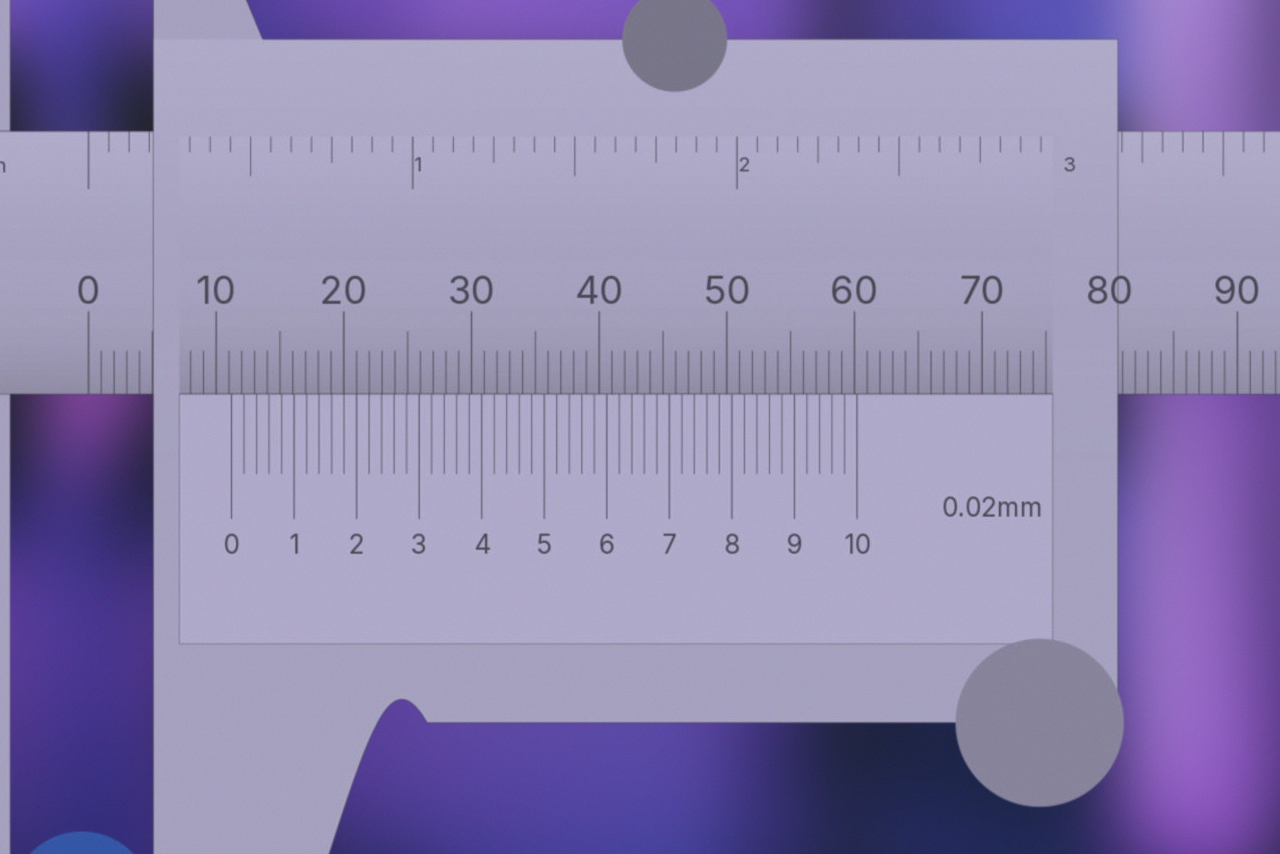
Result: 11.2 mm
